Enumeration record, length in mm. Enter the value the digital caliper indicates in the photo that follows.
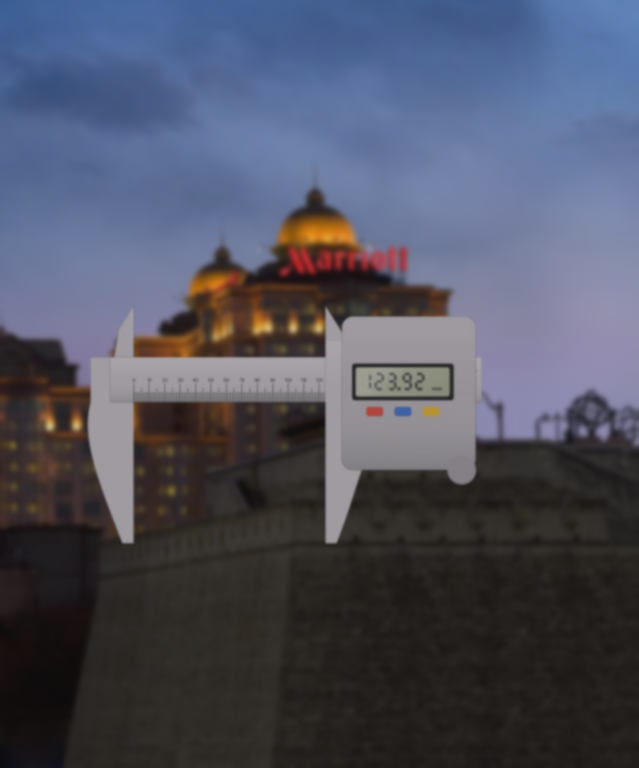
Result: 123.92 mm
